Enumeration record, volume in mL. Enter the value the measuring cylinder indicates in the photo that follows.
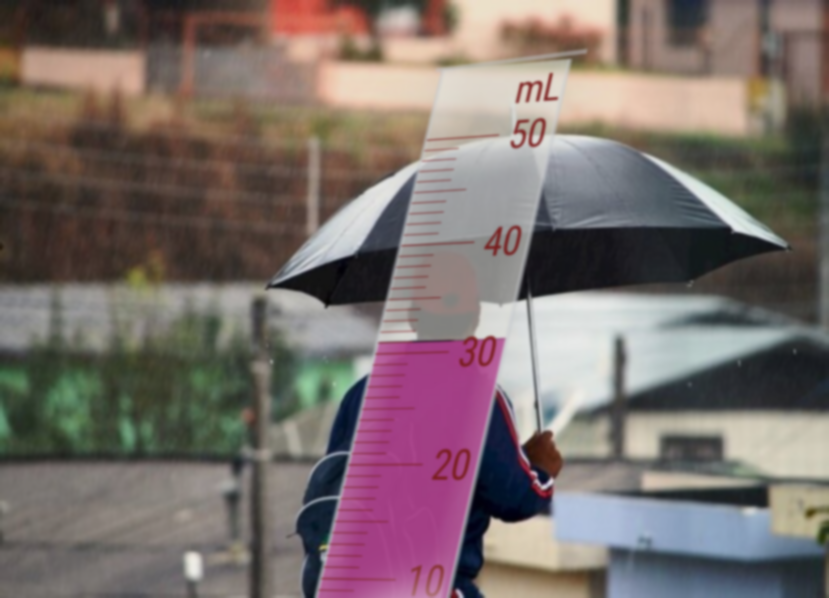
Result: 31 mL
